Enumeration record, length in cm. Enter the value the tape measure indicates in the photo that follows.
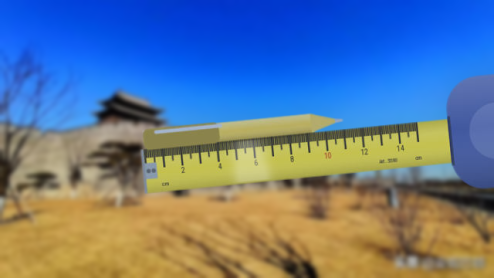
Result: 11 cm
